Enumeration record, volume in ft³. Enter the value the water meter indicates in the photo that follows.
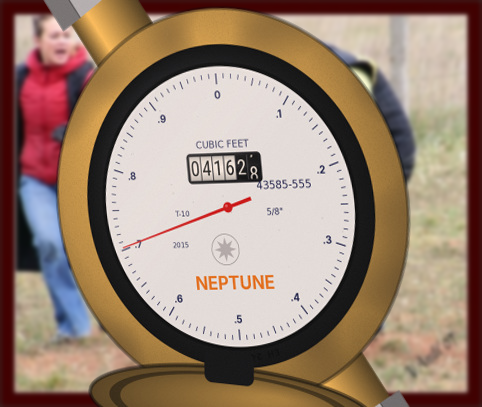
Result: 41627.70 ft³
